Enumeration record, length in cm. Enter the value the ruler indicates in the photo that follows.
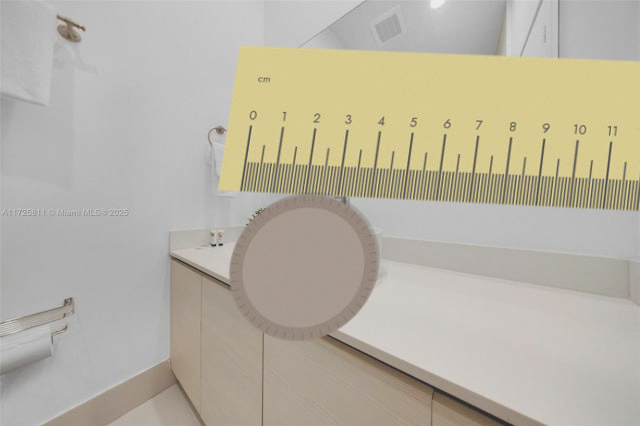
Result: 4.5 cm
